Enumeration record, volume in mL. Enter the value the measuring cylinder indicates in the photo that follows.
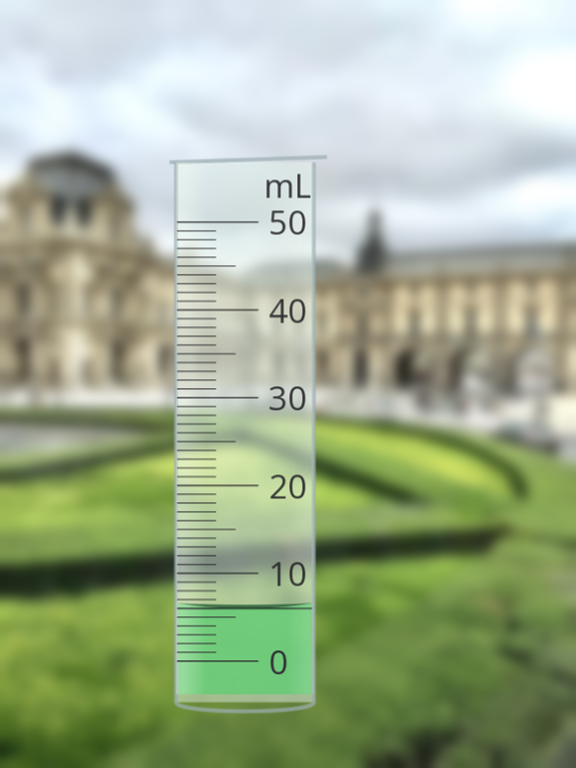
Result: 6 mL
